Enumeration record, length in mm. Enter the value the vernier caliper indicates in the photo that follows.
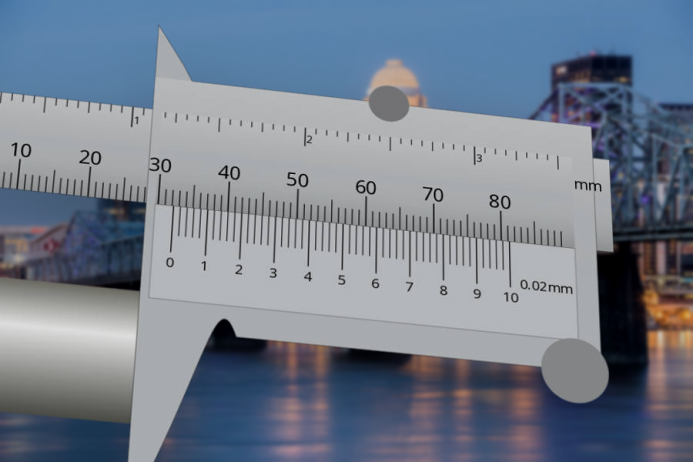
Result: 32.2 mm
